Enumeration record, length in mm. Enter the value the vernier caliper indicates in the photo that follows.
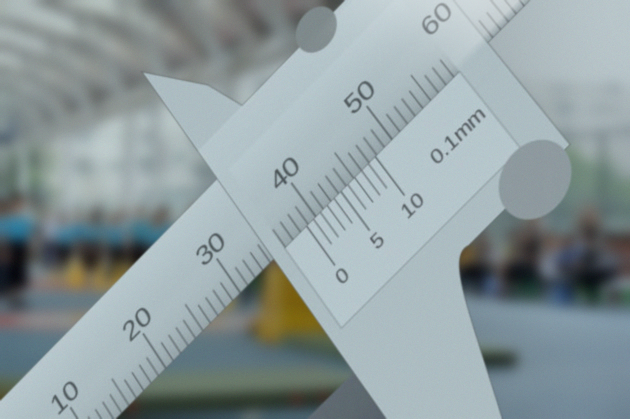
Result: 38.8 mm
